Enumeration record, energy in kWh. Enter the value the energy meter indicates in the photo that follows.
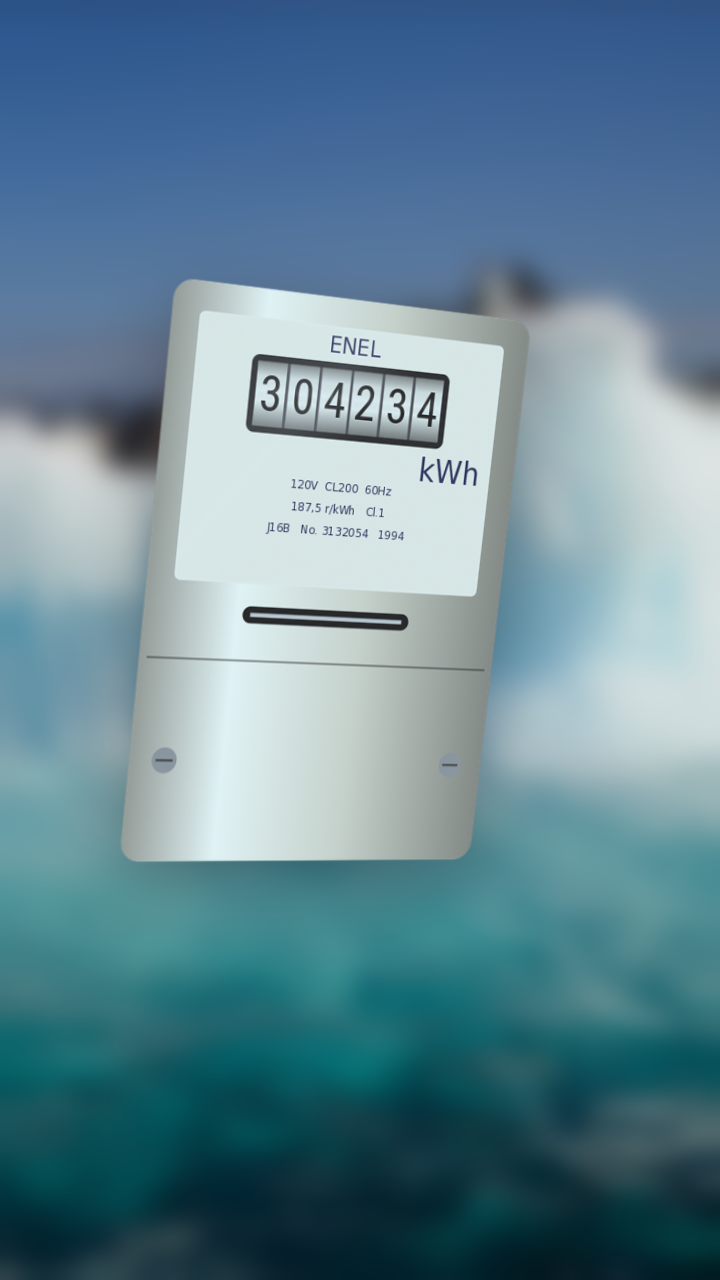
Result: 304234 kWh
